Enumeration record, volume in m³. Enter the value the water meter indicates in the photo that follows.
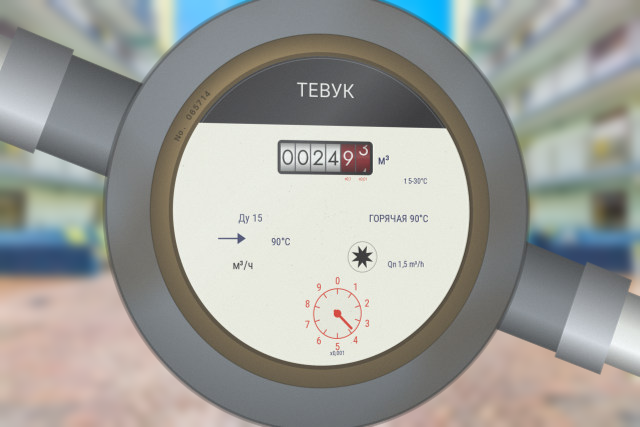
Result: 24.933 m³
